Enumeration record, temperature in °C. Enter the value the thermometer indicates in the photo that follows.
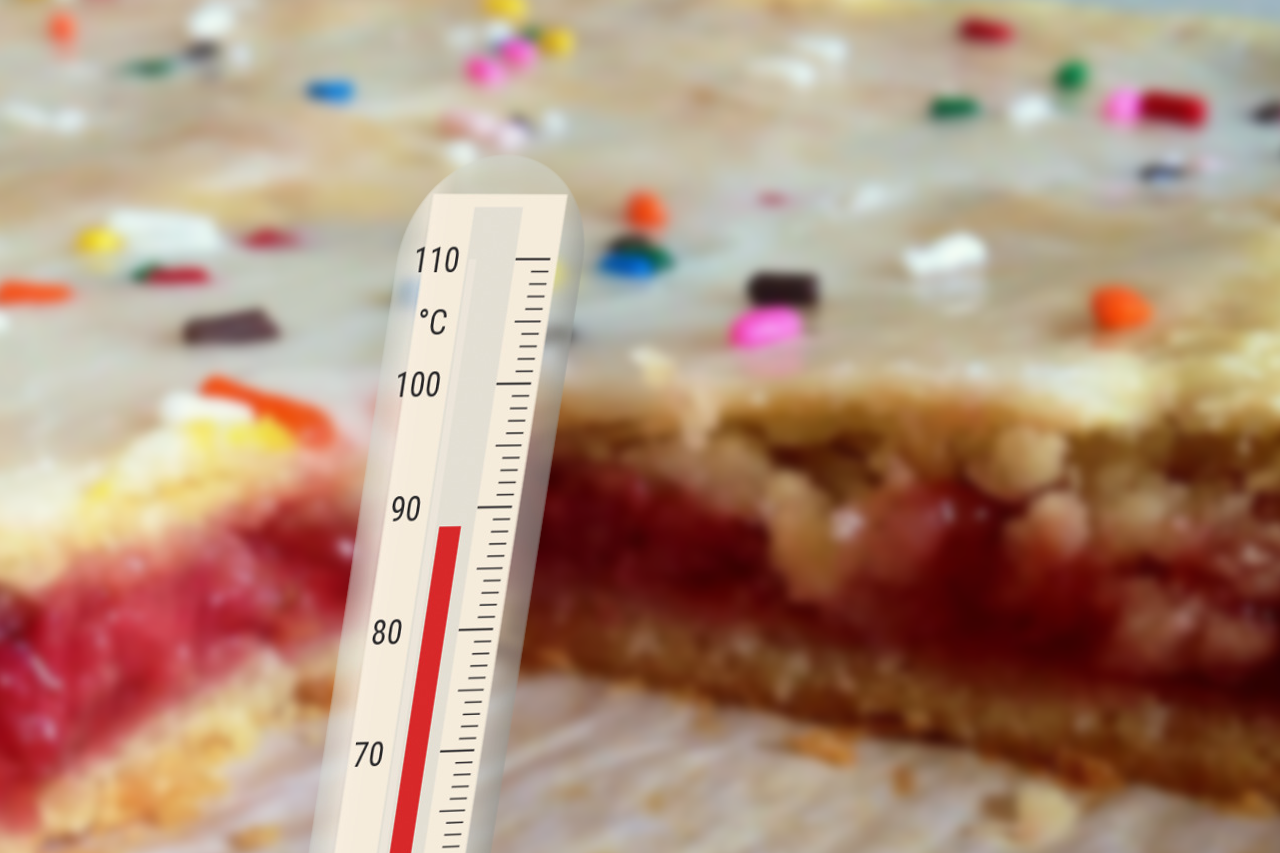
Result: 88.5 °C
